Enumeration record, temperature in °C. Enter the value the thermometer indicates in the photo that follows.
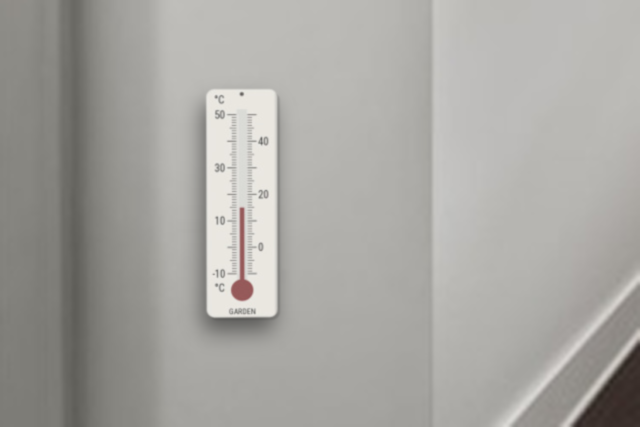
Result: 15 °C
